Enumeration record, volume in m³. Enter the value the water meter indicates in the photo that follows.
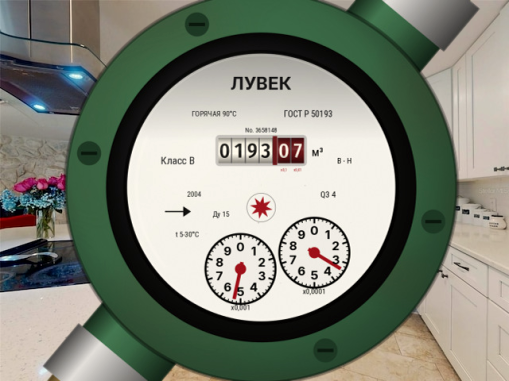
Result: 193.0753 m³
